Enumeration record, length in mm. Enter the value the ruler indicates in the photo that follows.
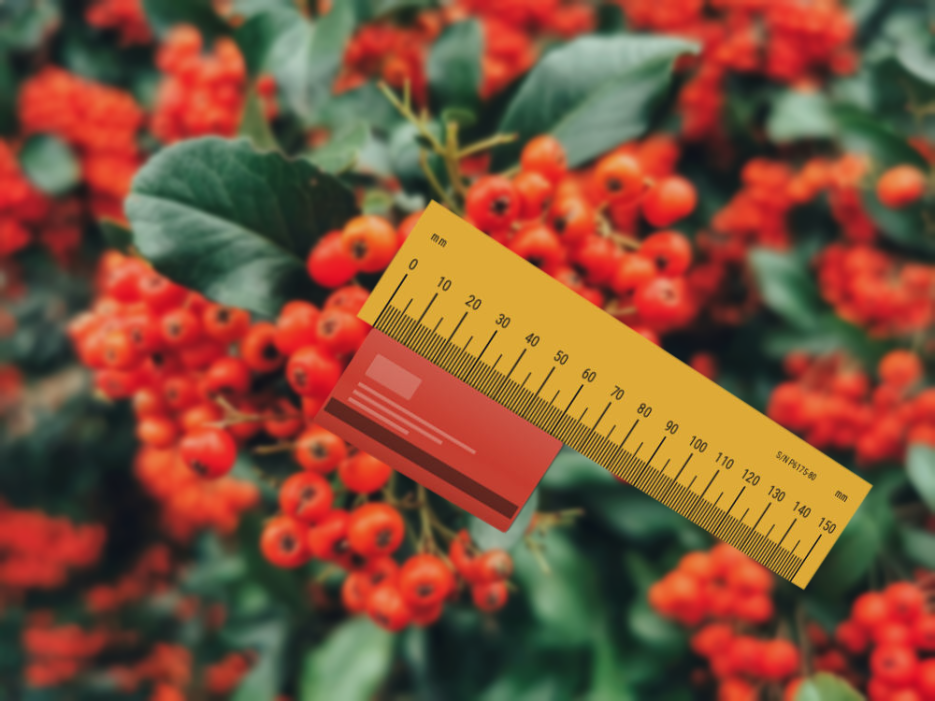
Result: 65 mm
